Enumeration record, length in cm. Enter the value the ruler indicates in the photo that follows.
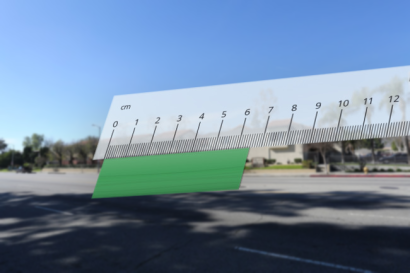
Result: 6.5 cm
